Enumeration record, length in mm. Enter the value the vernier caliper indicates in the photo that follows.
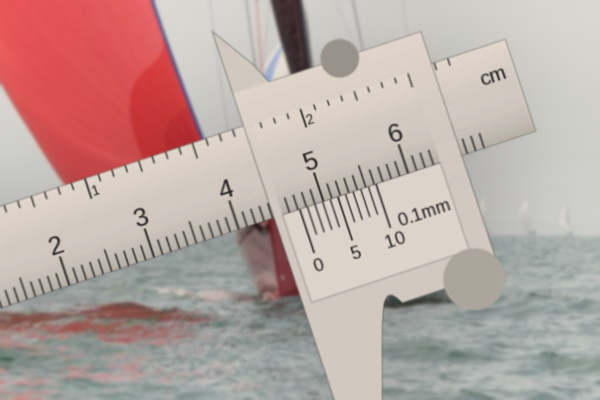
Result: 47.2 mm
